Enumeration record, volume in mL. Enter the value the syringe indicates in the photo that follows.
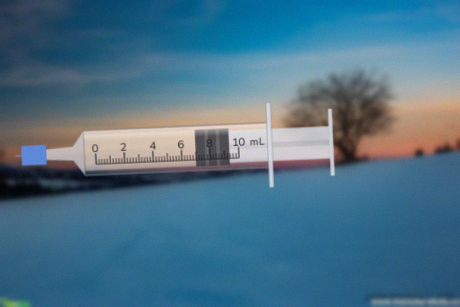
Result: 7 mL
